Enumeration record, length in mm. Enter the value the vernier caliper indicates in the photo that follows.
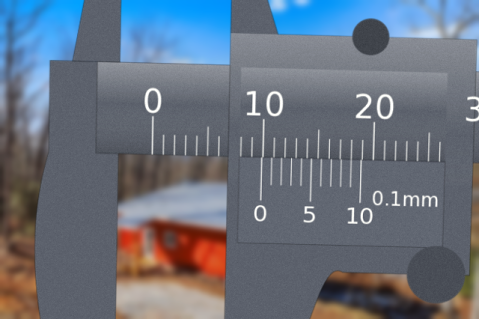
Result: 9.9 mm
